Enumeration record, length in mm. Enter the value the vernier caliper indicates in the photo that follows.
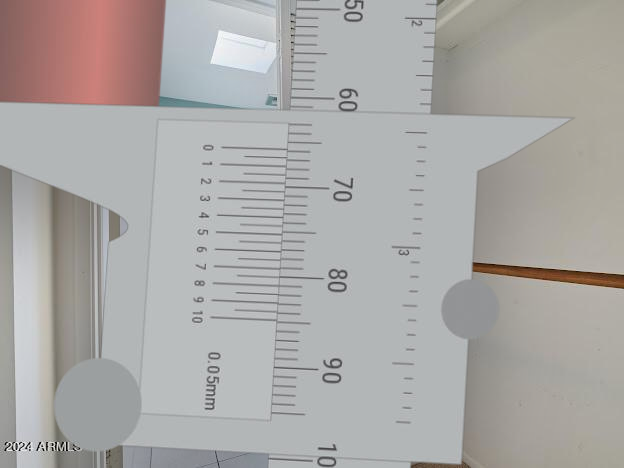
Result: 65.8 mm
